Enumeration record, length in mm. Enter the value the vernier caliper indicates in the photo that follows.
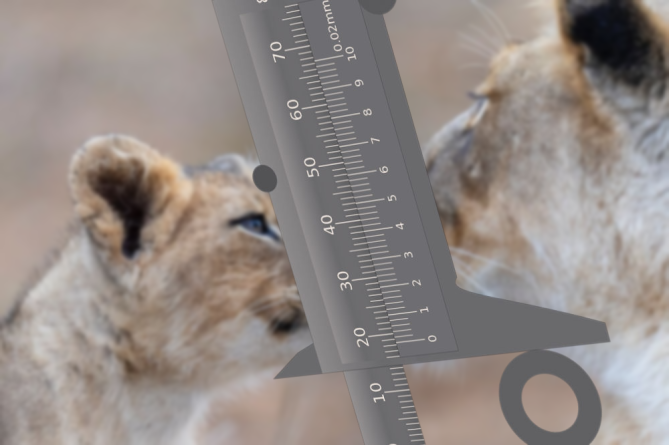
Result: 18.4 mm
